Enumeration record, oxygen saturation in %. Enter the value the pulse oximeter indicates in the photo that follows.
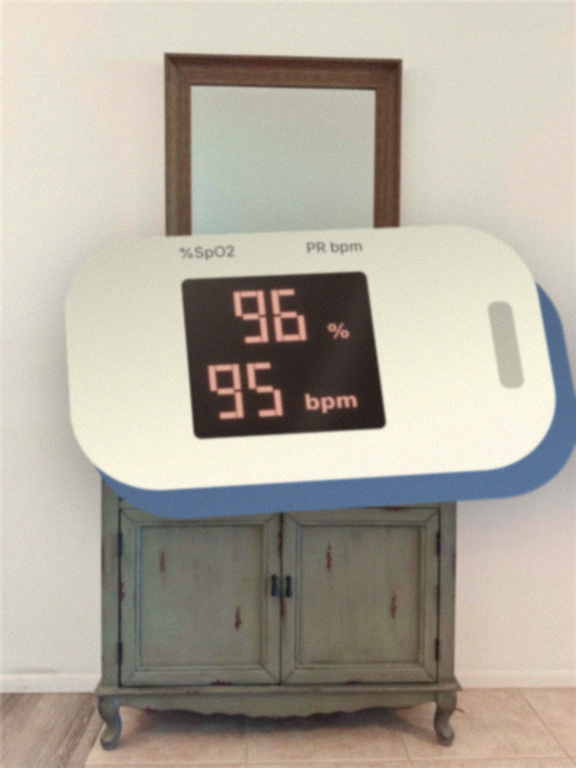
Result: 96 %
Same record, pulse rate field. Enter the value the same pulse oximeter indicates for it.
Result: 95 bpm
